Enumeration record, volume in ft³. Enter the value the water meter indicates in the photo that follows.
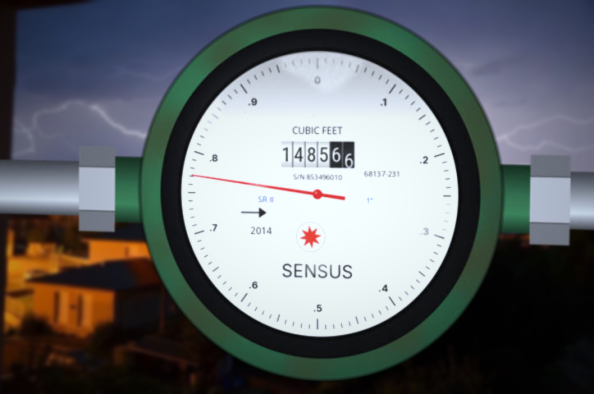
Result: 148565.77 ft³
